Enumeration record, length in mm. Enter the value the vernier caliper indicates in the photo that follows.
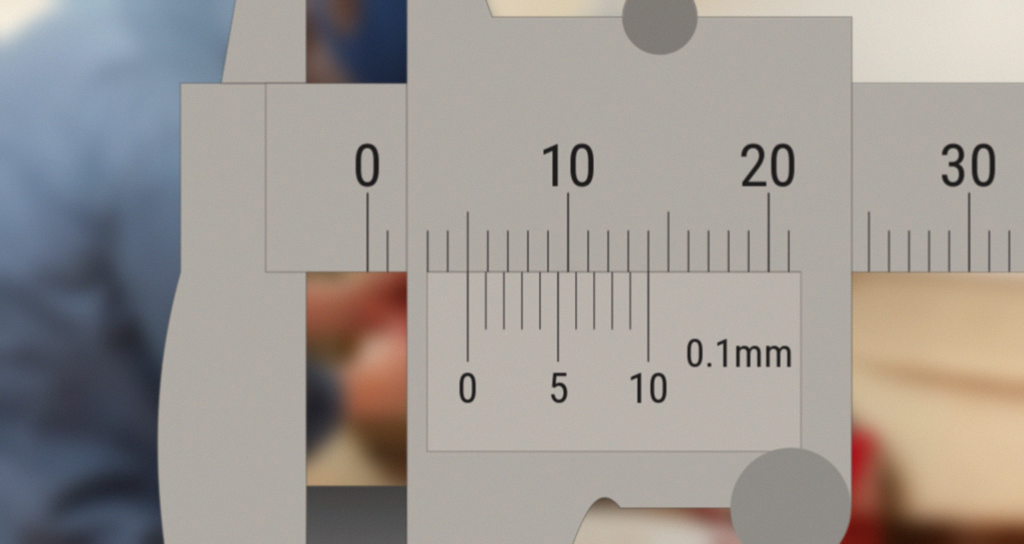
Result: 5.0 mm
